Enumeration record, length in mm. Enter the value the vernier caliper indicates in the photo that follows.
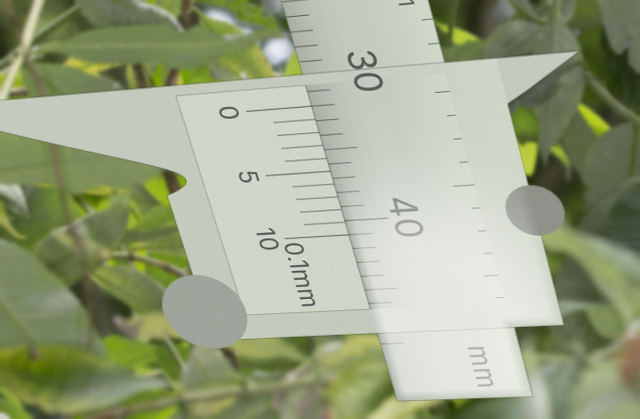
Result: 32.0 mm
